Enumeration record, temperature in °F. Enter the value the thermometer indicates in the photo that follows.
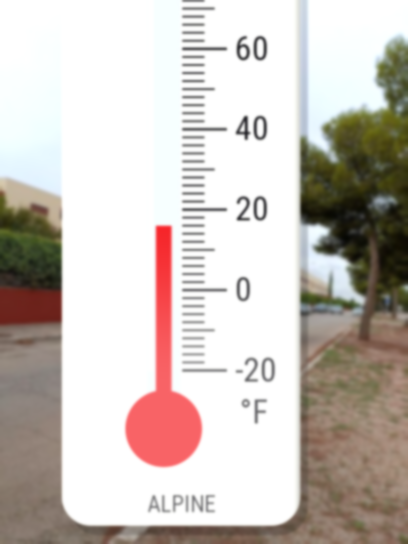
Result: 16 °F
